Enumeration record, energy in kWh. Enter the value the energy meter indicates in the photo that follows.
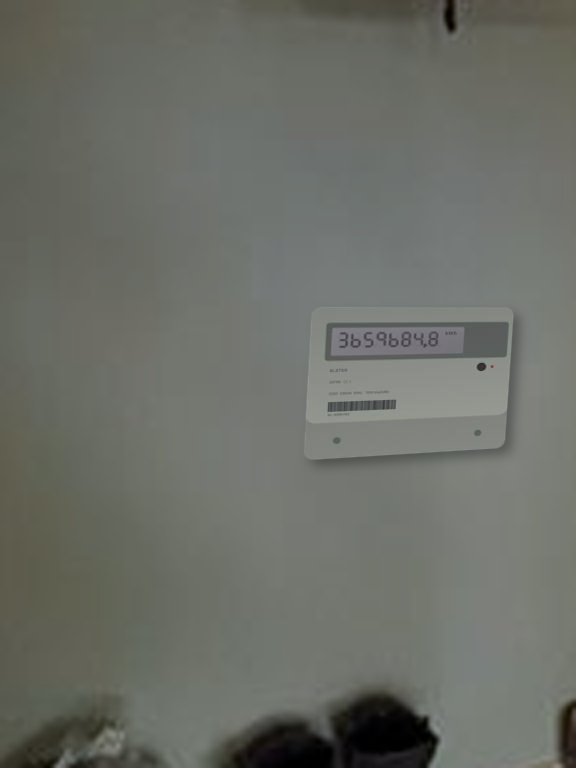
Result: 3659684.8 kWh
